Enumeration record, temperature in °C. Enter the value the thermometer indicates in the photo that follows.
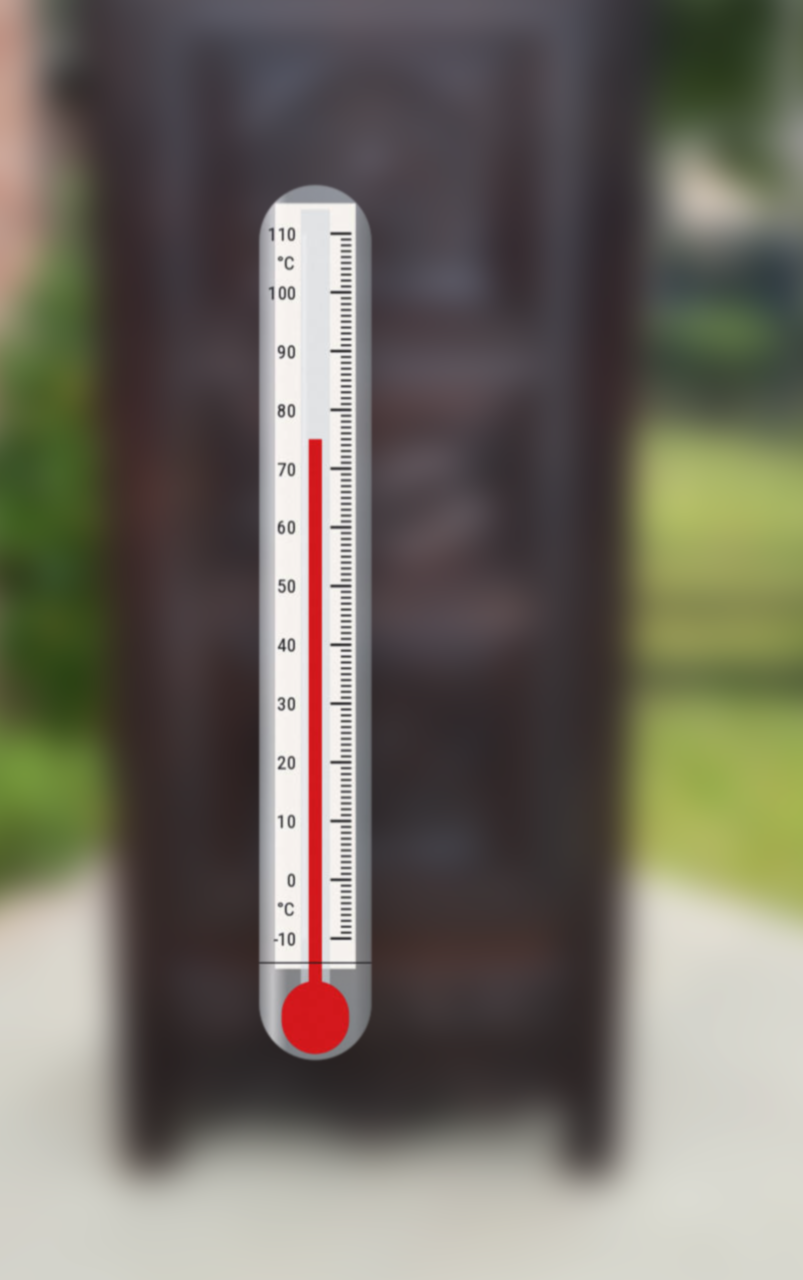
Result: 75 °C
